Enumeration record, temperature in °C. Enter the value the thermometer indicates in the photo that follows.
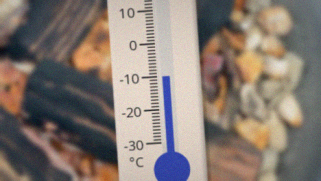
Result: -10 °C
